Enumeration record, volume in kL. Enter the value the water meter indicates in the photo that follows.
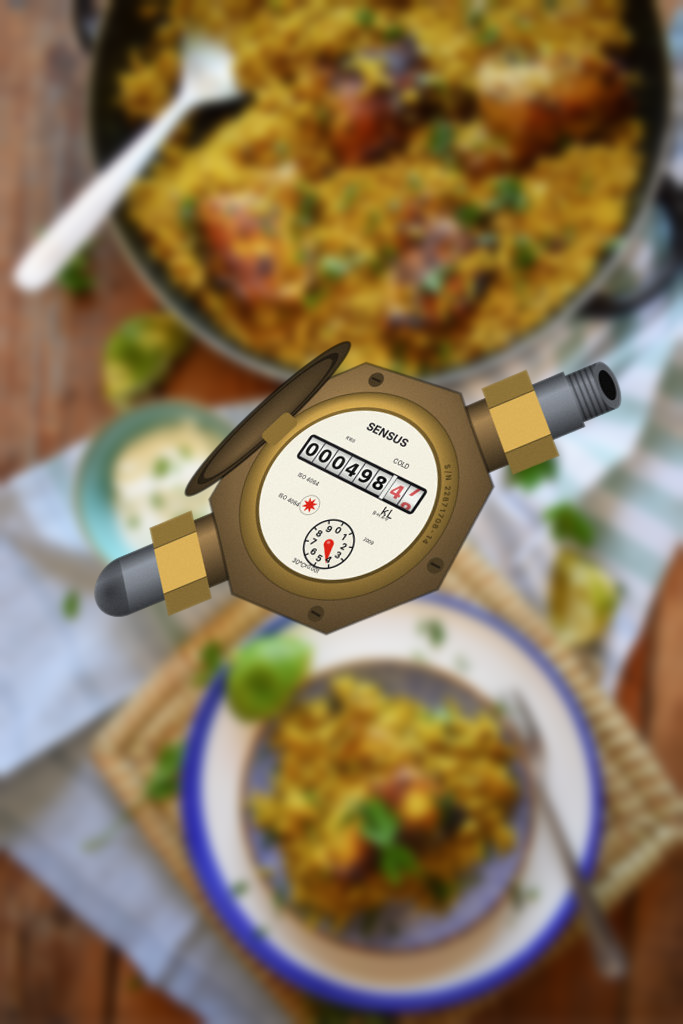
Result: 498.474 kL
